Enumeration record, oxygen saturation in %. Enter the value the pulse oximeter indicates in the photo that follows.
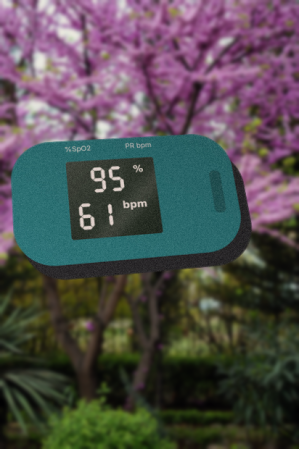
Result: 95 %
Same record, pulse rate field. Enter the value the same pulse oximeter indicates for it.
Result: 61 bpm
